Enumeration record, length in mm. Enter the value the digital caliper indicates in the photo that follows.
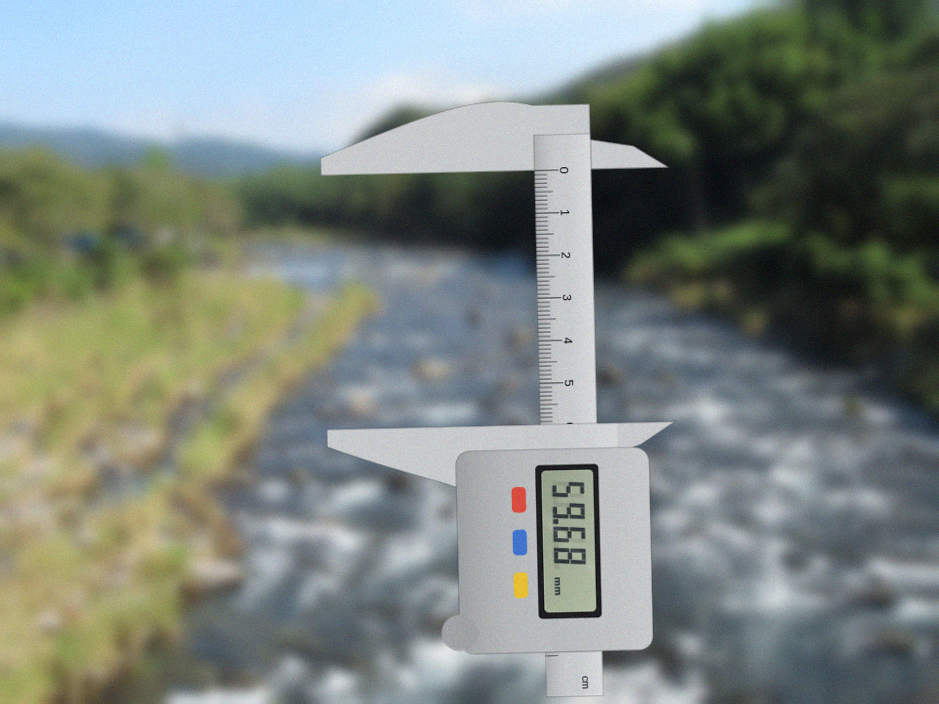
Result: 59.68 mm
